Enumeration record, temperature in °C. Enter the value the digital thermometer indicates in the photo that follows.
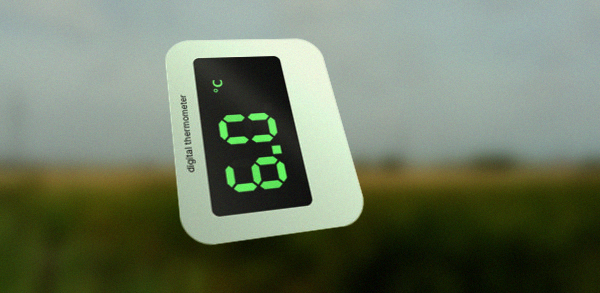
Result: 6.0 °C
